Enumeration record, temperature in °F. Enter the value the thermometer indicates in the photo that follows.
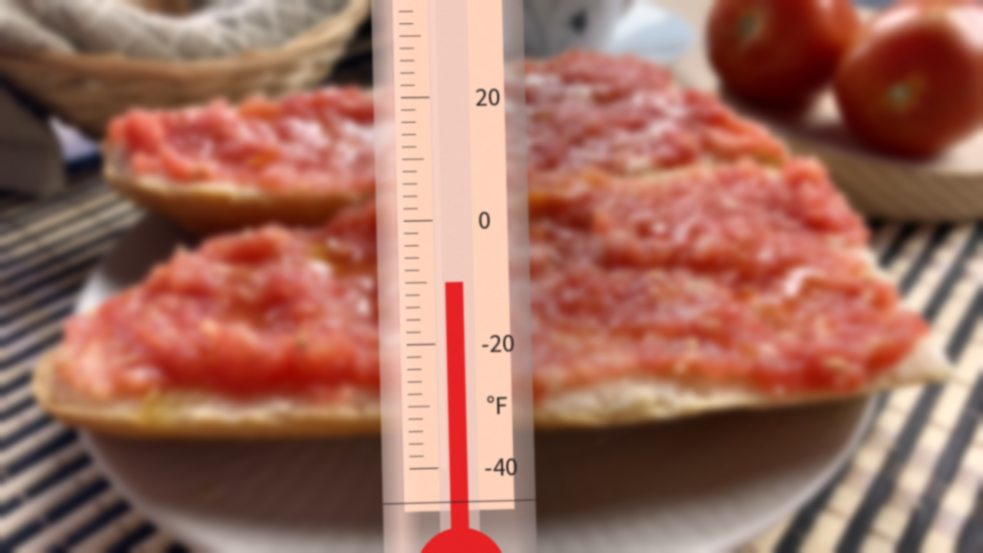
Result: -10 °F
